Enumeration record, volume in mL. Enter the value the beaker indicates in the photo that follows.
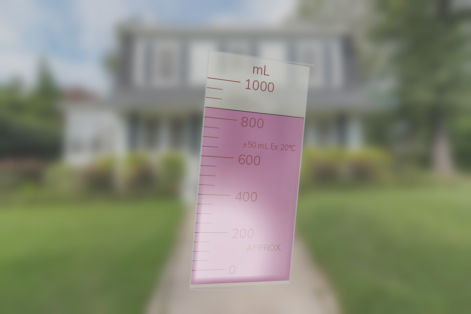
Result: 850 mL
